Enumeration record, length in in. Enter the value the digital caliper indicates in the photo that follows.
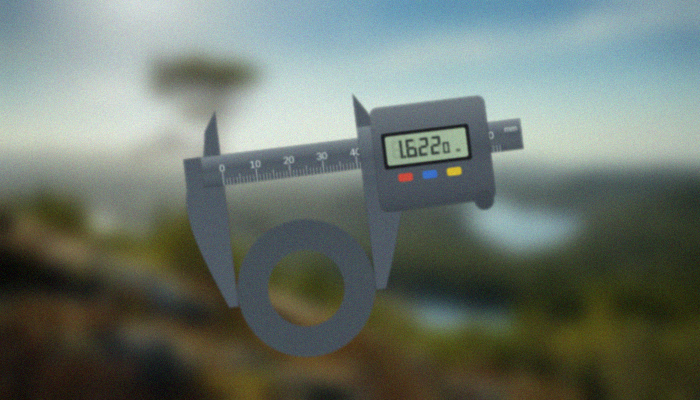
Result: 1.6220 in
